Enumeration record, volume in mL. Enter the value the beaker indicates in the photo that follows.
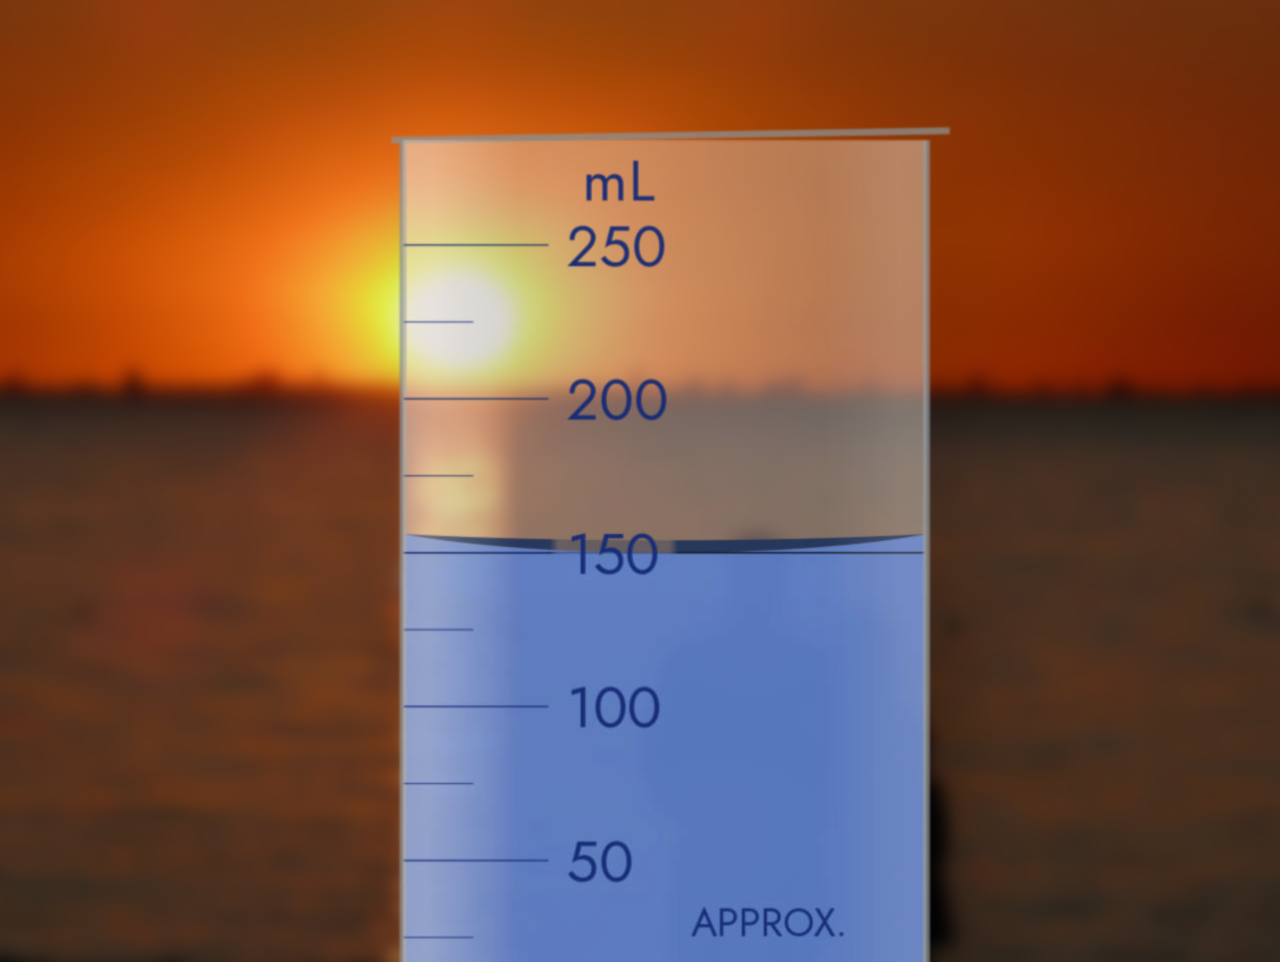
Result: 150 mL
